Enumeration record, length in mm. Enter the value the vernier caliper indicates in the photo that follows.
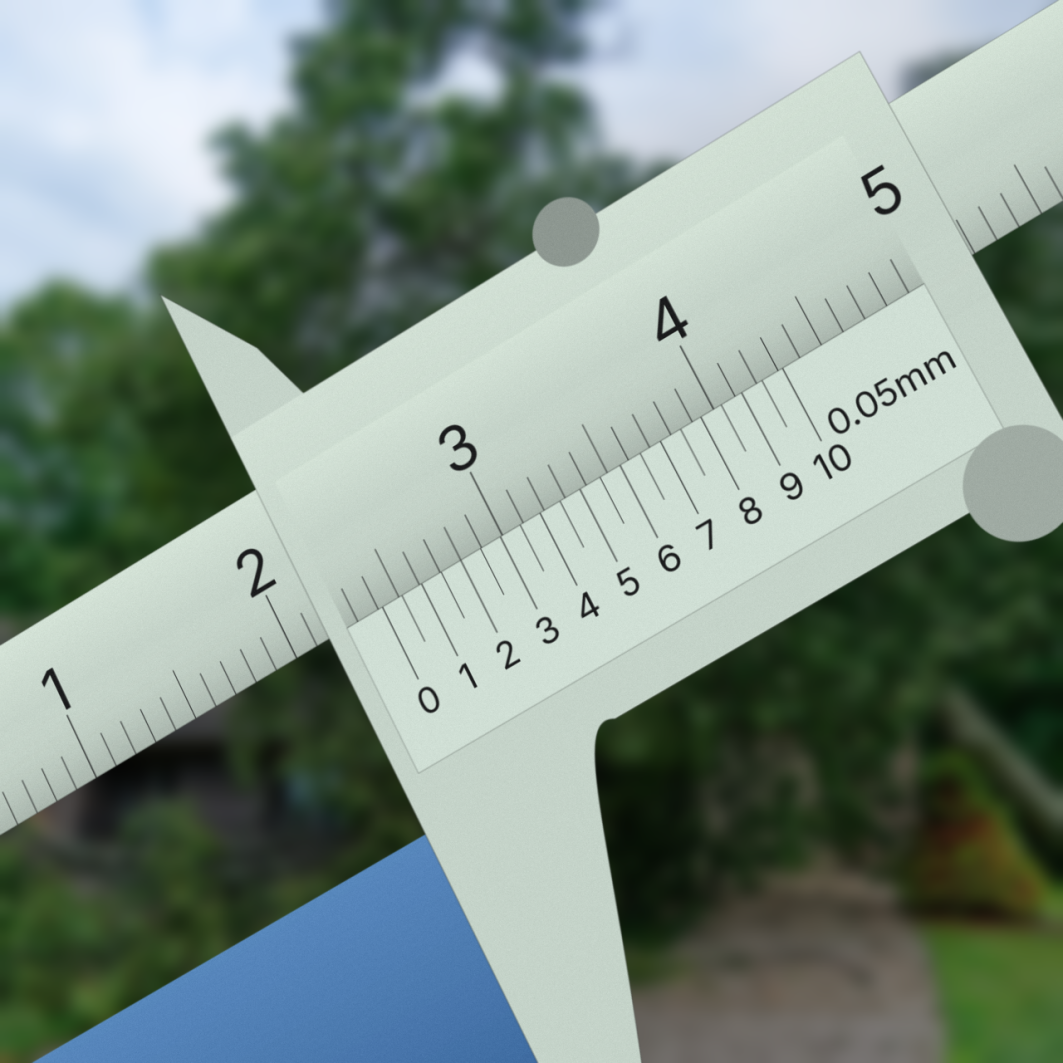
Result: 24.20 mm
